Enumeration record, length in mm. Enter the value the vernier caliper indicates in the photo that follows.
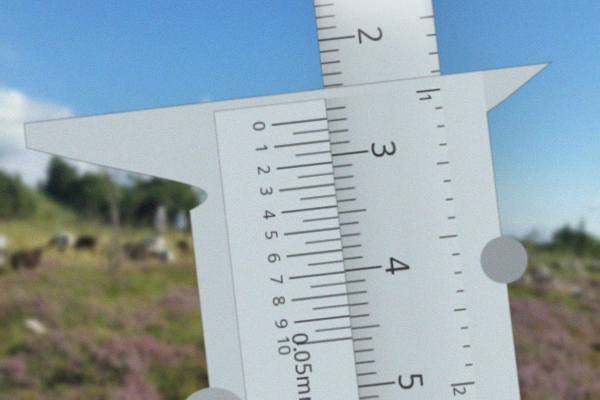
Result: 26.8 mm
